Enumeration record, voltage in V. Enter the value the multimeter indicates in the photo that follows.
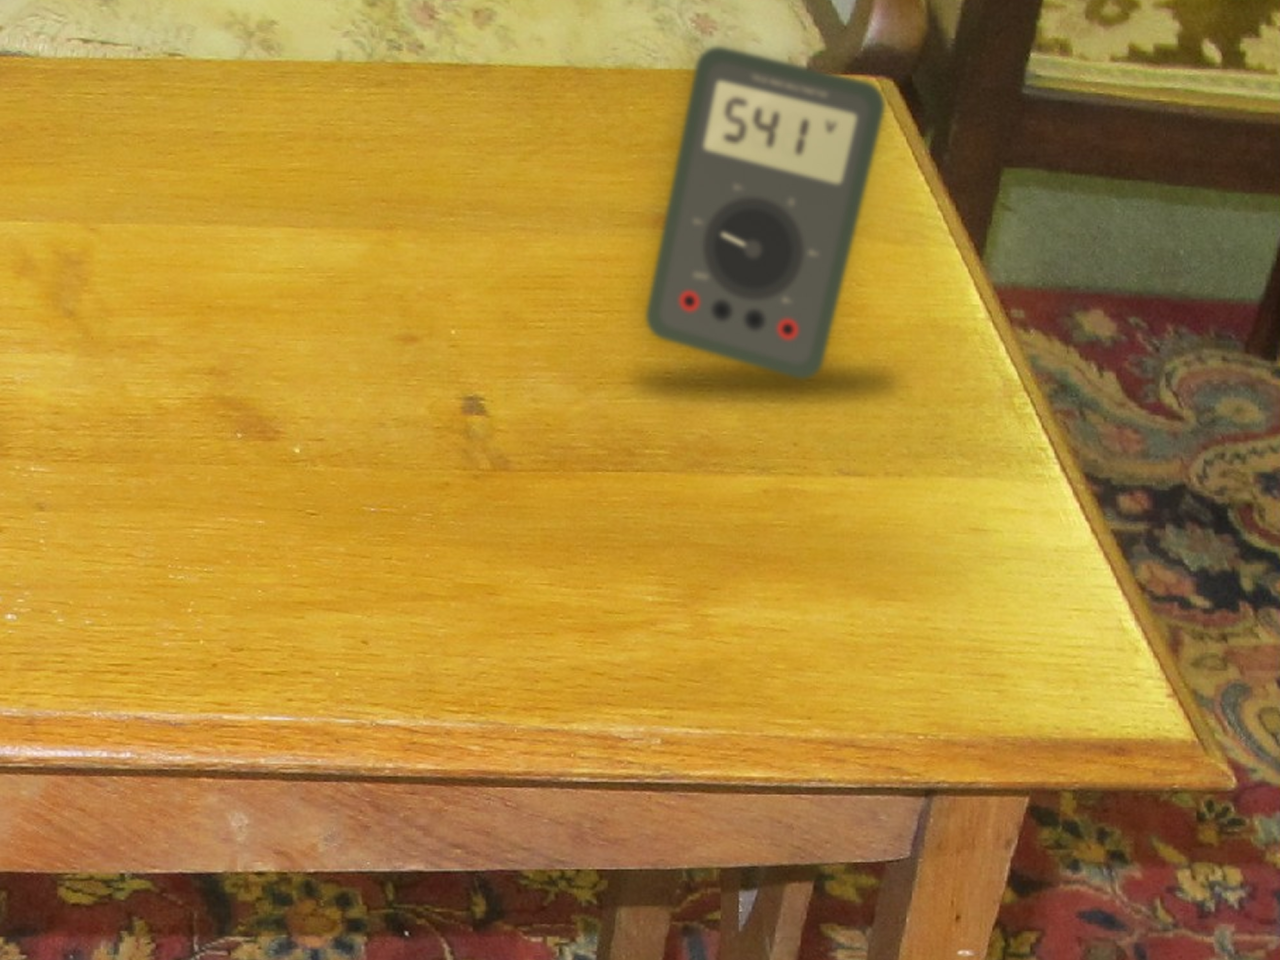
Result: 541 V
